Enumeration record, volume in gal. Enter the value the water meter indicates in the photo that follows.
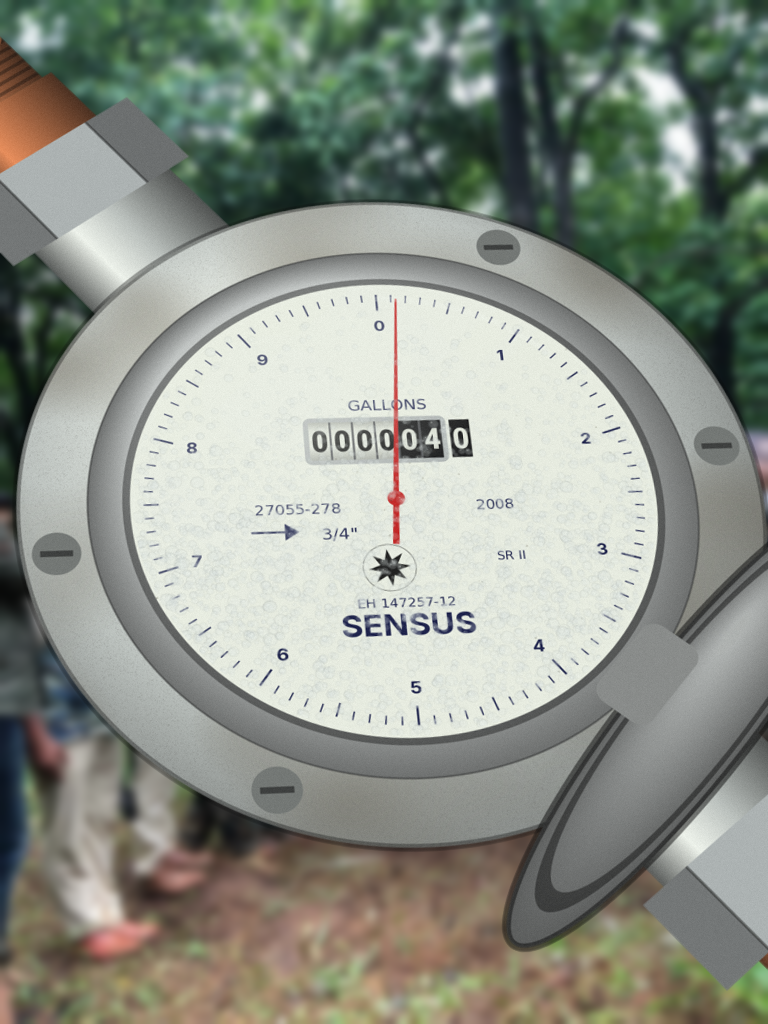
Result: 40.1 gal
